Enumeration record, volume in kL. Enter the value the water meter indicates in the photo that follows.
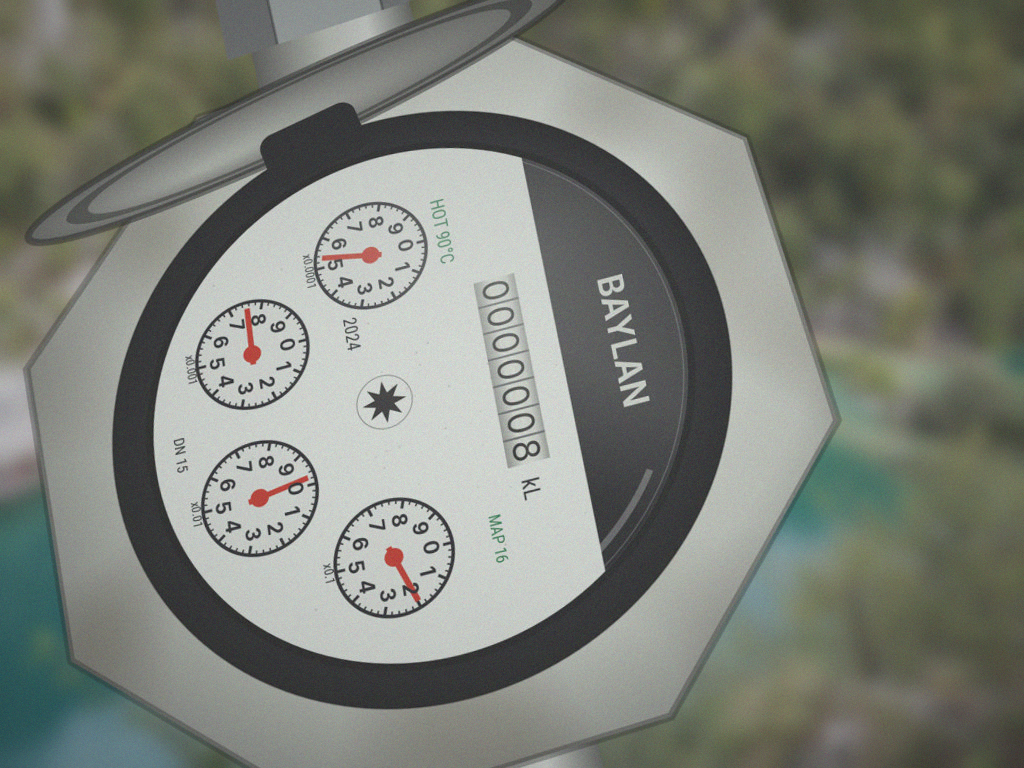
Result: 8.1975 kL
